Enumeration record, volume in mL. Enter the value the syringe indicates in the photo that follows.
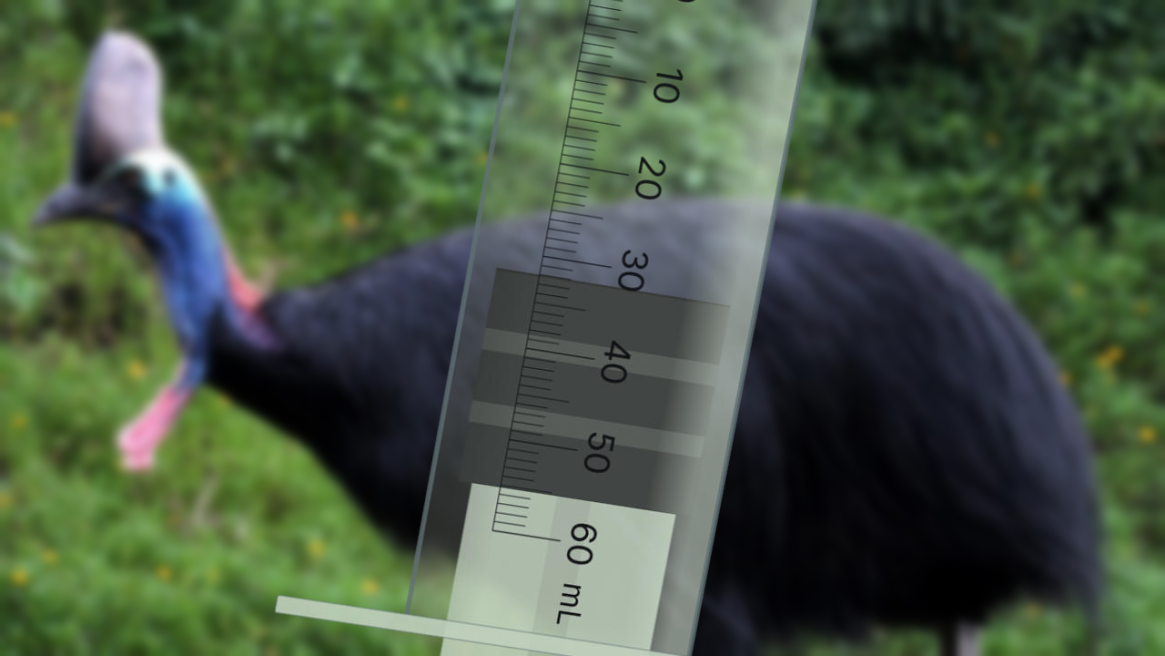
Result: 32 mL
